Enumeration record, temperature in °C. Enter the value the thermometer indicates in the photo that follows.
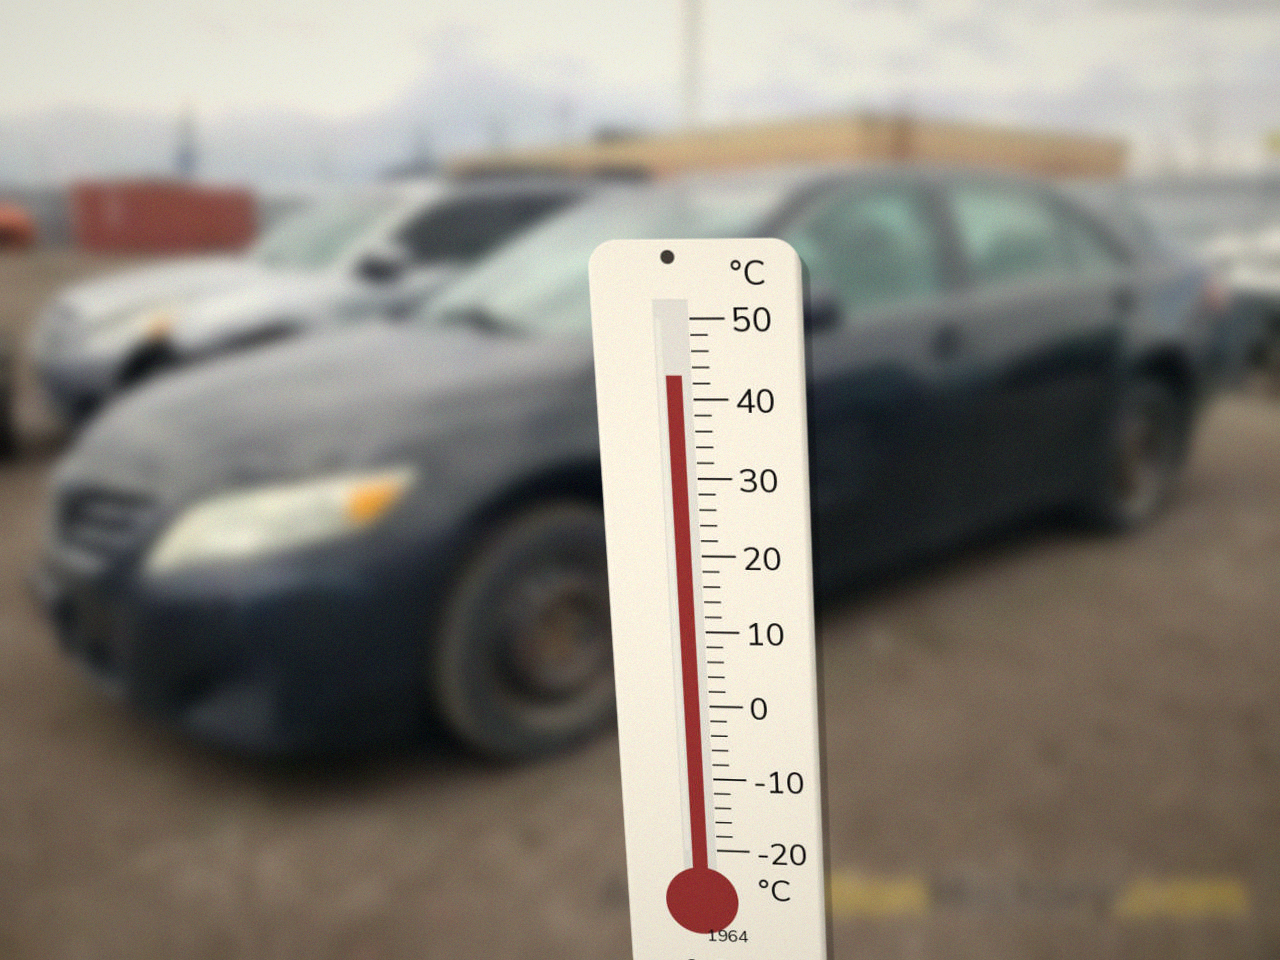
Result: 43 °C
